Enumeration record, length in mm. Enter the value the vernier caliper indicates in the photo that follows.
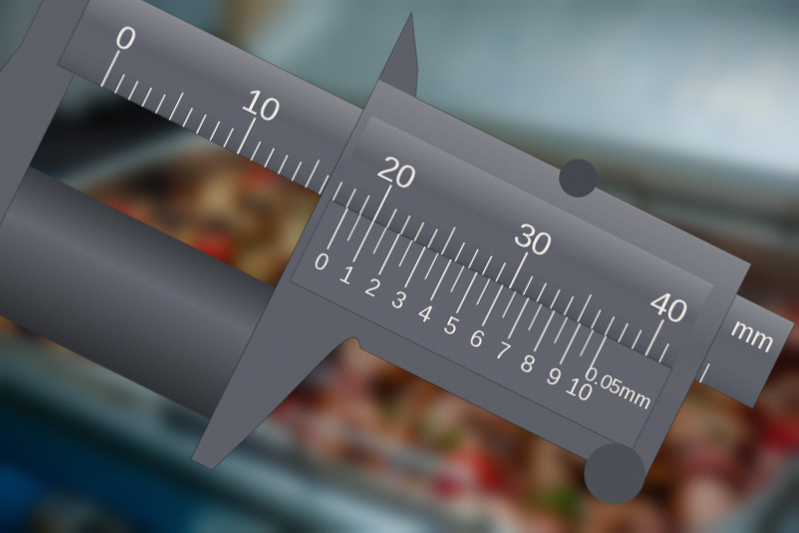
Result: 18.1 mm
